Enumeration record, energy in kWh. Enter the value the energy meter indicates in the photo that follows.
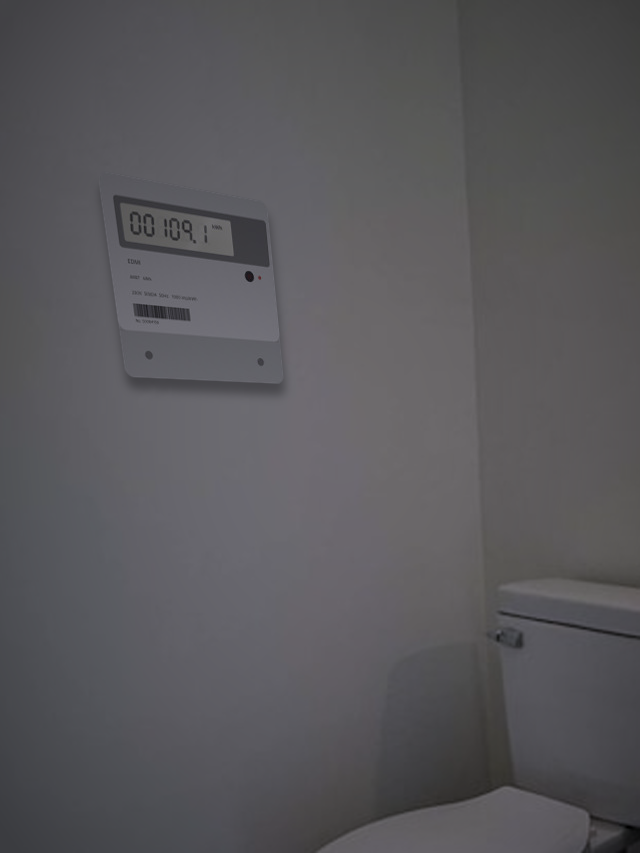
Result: 109.1 kWh
